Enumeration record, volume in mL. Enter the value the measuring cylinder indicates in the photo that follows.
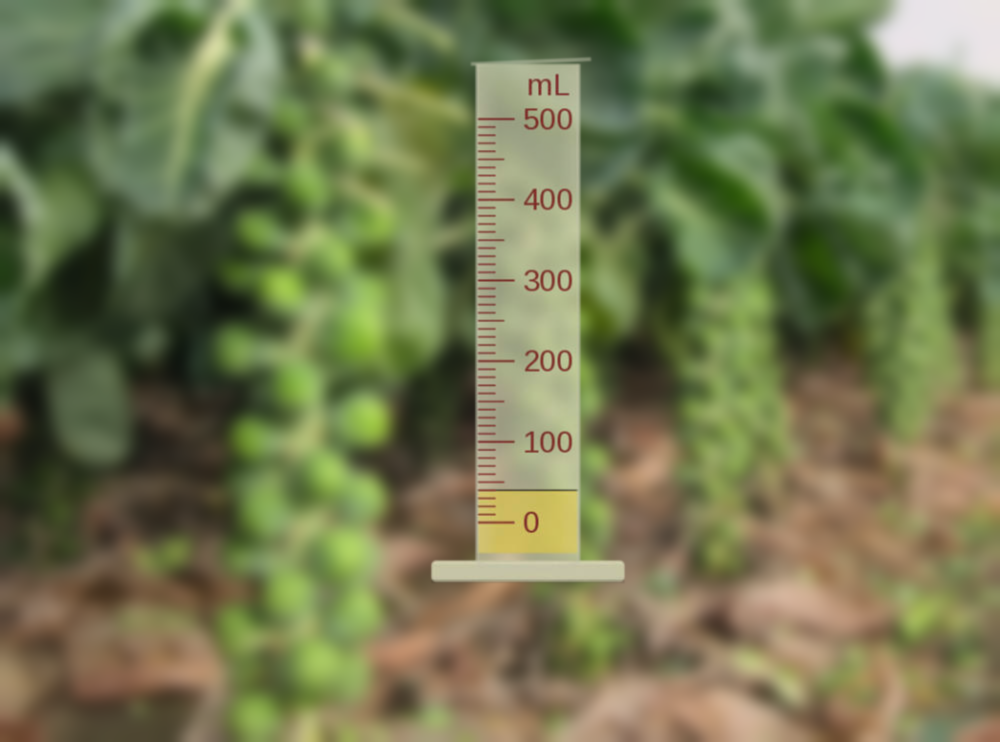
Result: 40 mL
